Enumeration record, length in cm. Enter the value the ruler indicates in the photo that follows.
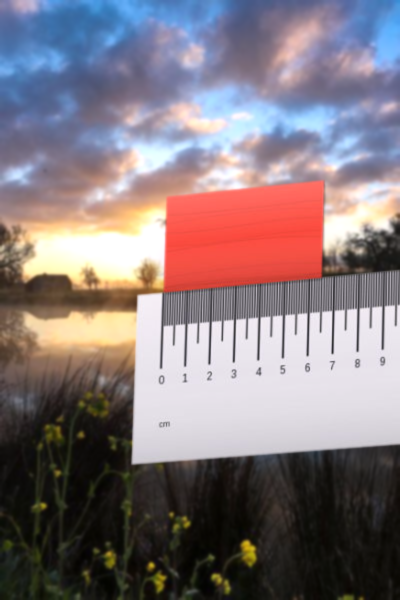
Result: 6.5 cm
